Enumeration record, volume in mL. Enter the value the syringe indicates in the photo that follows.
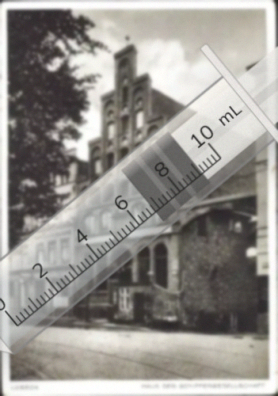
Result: 6.8 mL
